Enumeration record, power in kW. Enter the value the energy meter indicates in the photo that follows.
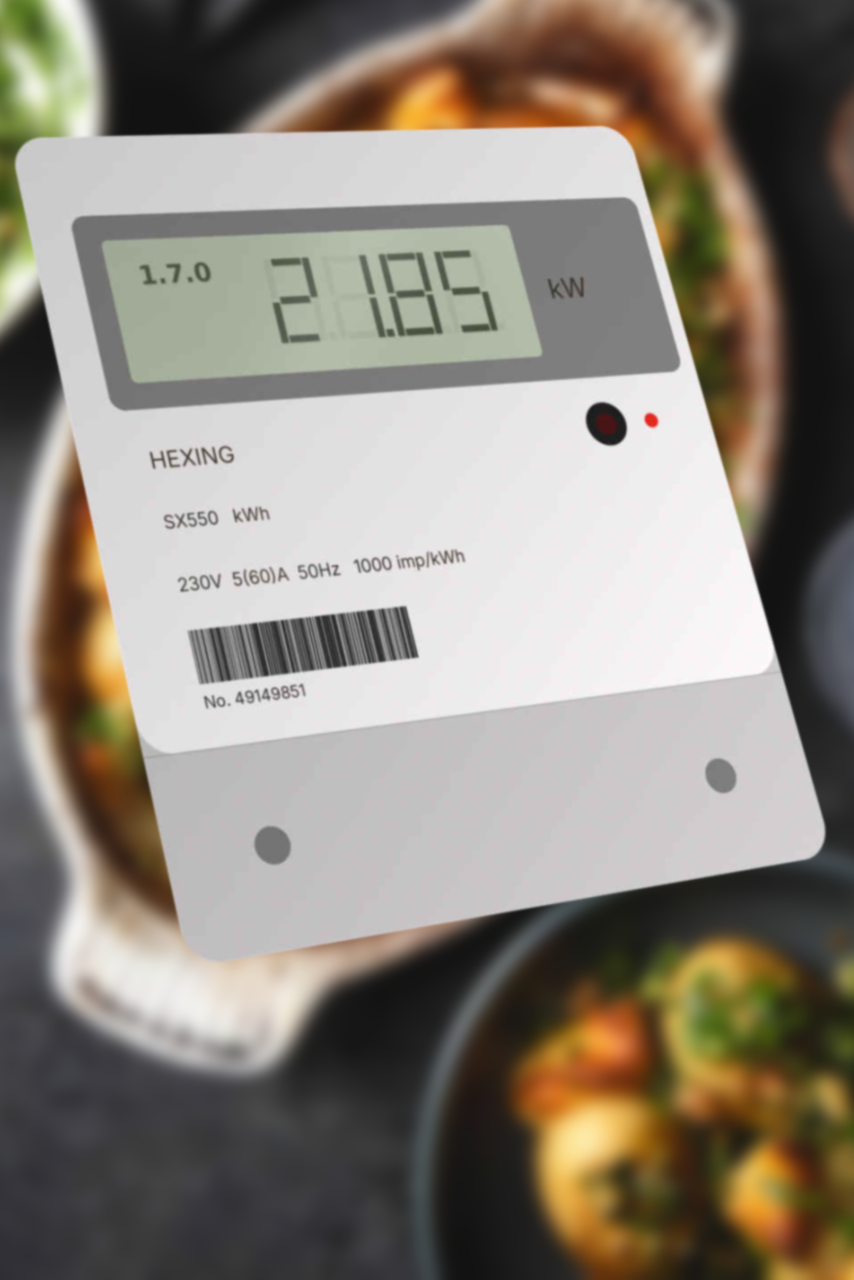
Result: 21.85 kW
